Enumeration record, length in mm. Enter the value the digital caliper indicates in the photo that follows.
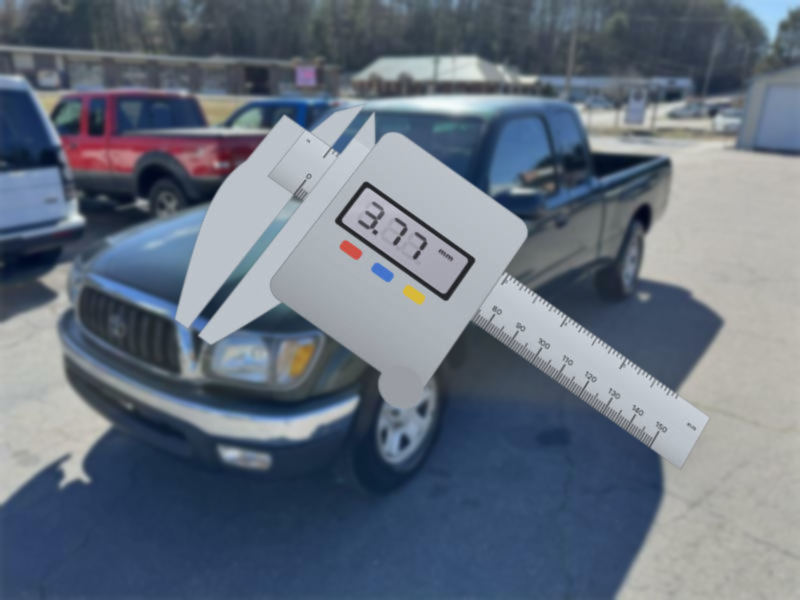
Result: 3.77 mm
